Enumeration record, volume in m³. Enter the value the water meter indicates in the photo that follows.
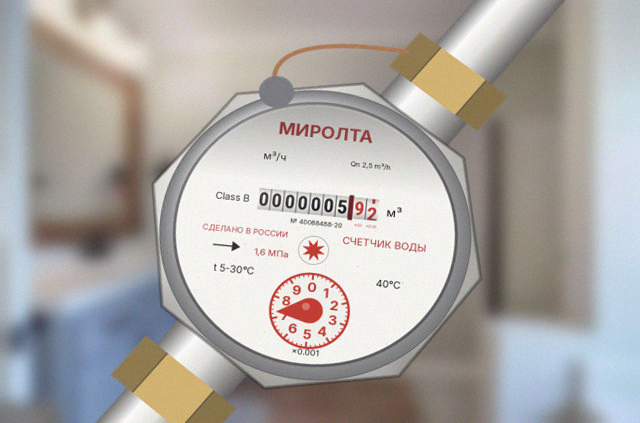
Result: 5.917 m³
